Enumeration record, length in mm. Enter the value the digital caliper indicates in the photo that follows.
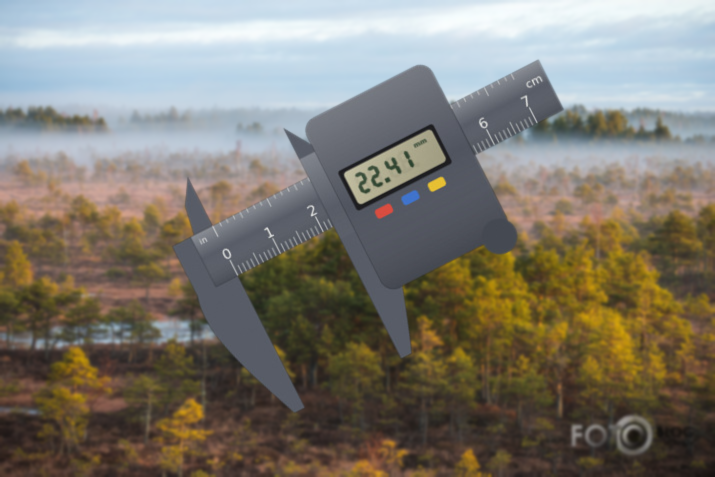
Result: 22.41 mm
